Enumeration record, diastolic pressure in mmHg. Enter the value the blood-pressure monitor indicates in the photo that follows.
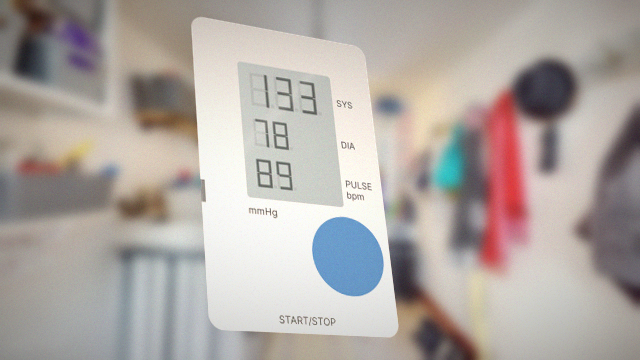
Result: 78 mmHg
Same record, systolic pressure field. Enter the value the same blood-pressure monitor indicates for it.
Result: 133 mmHg
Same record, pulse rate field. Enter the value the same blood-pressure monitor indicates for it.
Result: 89 bpm
